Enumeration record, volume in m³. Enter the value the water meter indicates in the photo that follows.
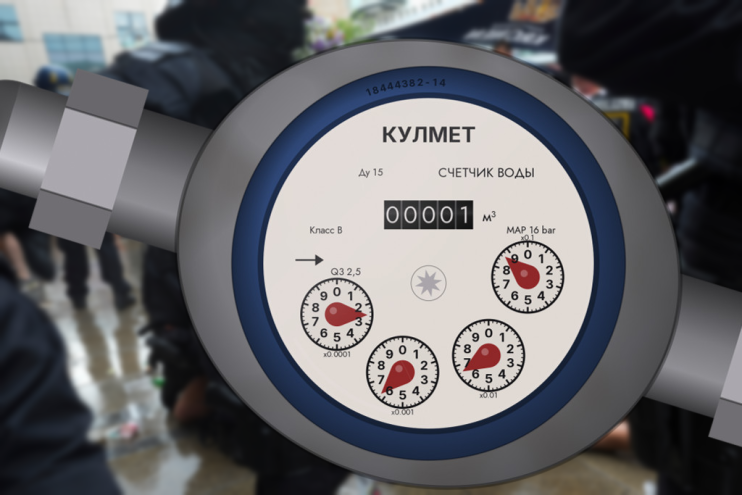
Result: 1.8662 m³
